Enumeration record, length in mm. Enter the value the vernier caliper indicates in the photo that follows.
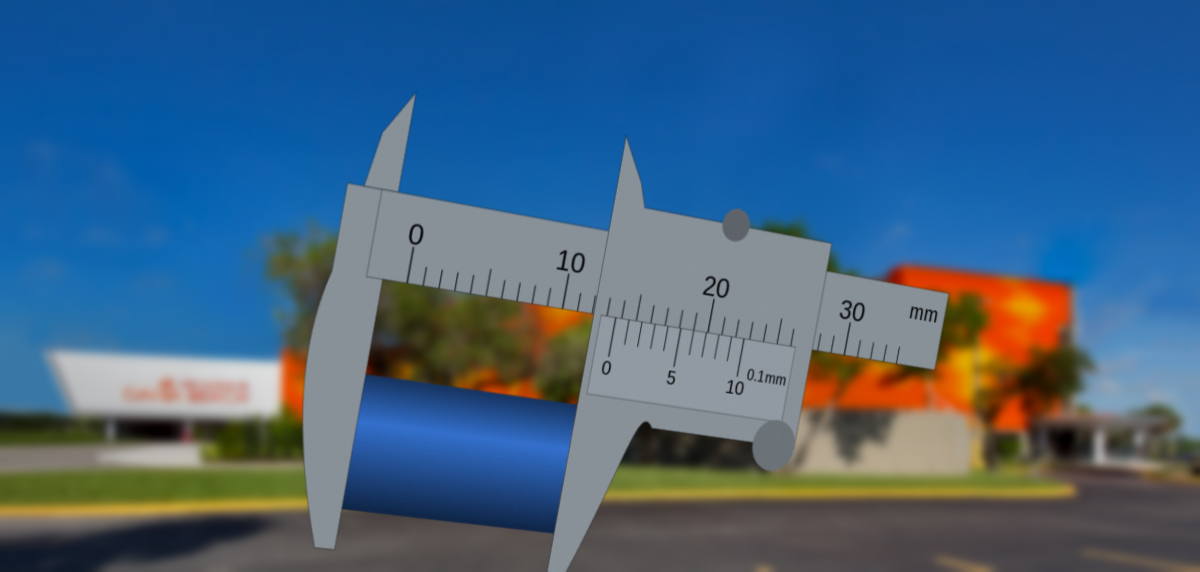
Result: 13.6 mm
